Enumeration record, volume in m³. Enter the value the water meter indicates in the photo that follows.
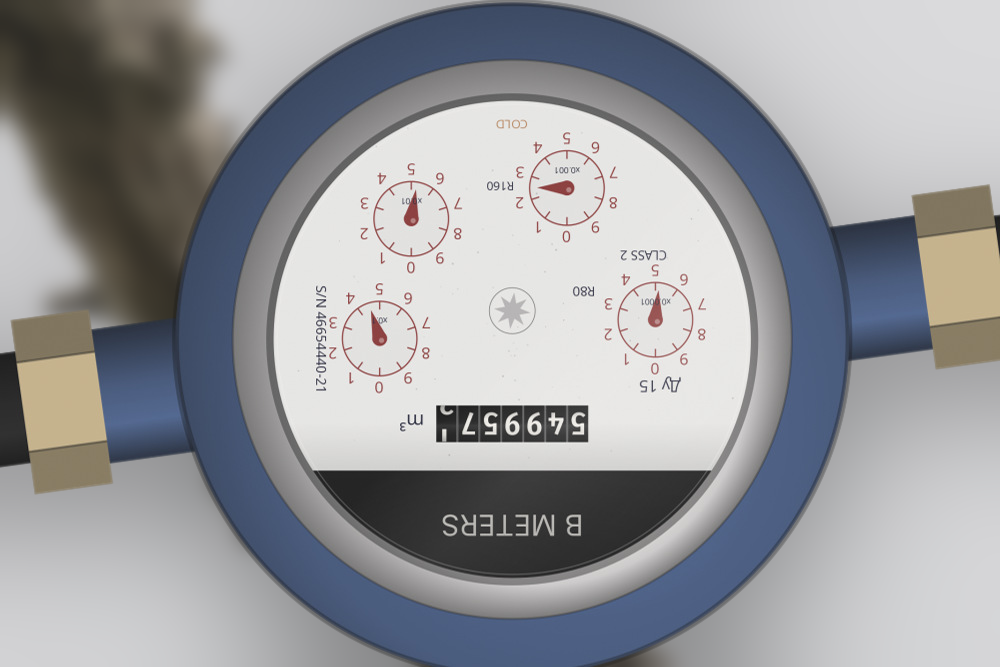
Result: 5499571.4525 m³
